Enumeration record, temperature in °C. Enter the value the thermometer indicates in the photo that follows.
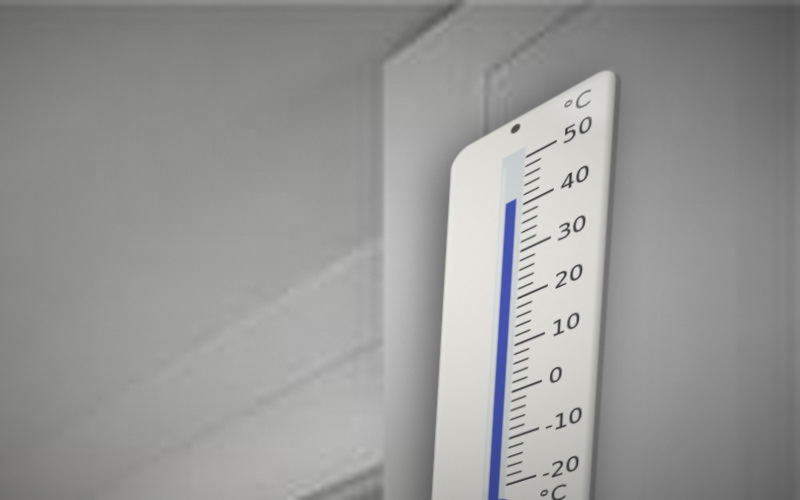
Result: 42 °C
